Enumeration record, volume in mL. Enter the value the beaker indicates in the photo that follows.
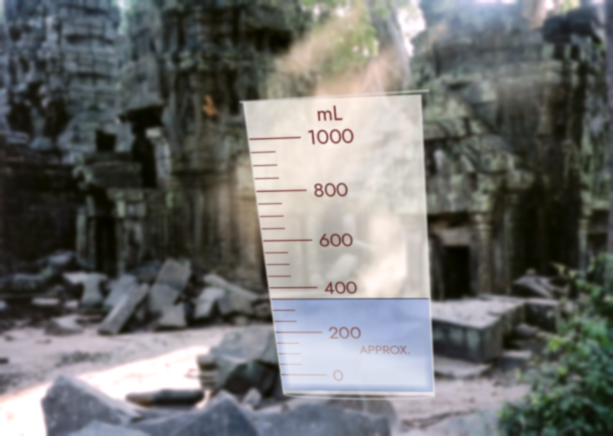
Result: 350 mL
